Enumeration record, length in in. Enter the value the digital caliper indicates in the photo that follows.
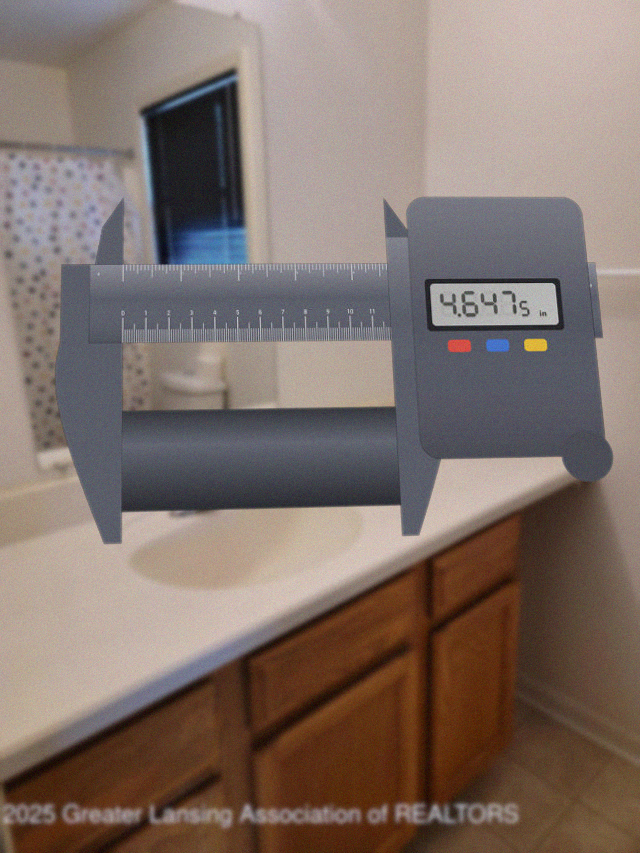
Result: 4.6475 in
